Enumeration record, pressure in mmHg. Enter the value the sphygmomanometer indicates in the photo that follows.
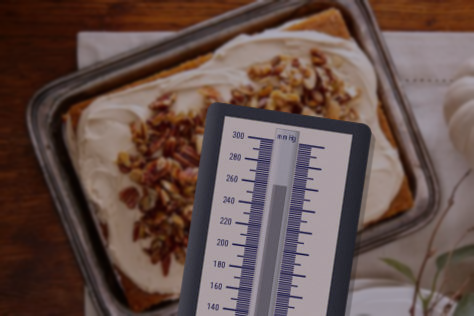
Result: 260 mmHg
